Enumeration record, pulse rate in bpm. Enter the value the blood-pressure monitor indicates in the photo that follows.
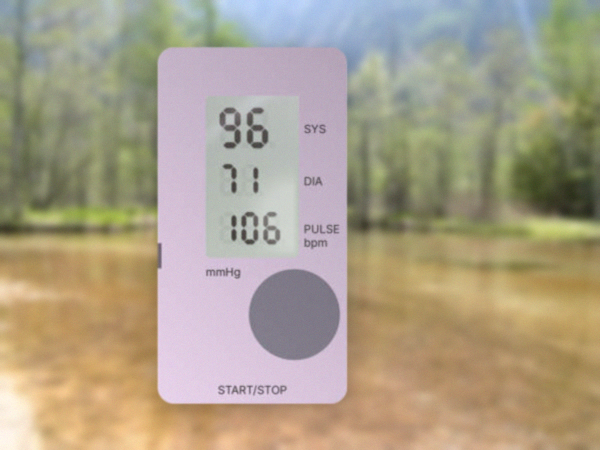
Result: 106 bpm
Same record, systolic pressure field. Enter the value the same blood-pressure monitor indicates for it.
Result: 96 mmHg
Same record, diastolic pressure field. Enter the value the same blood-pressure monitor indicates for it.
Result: 71 mmHg
